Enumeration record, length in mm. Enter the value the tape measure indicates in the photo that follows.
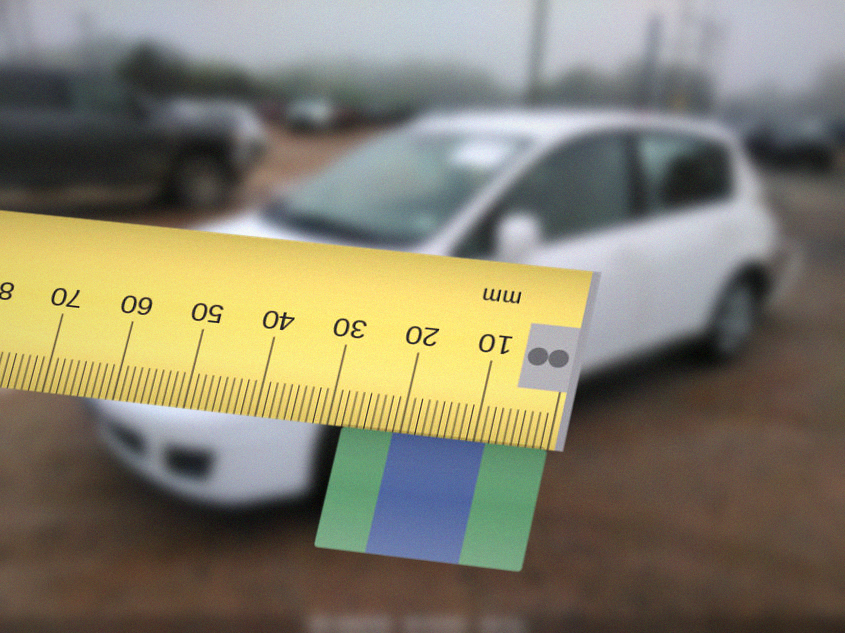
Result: 28 mm
